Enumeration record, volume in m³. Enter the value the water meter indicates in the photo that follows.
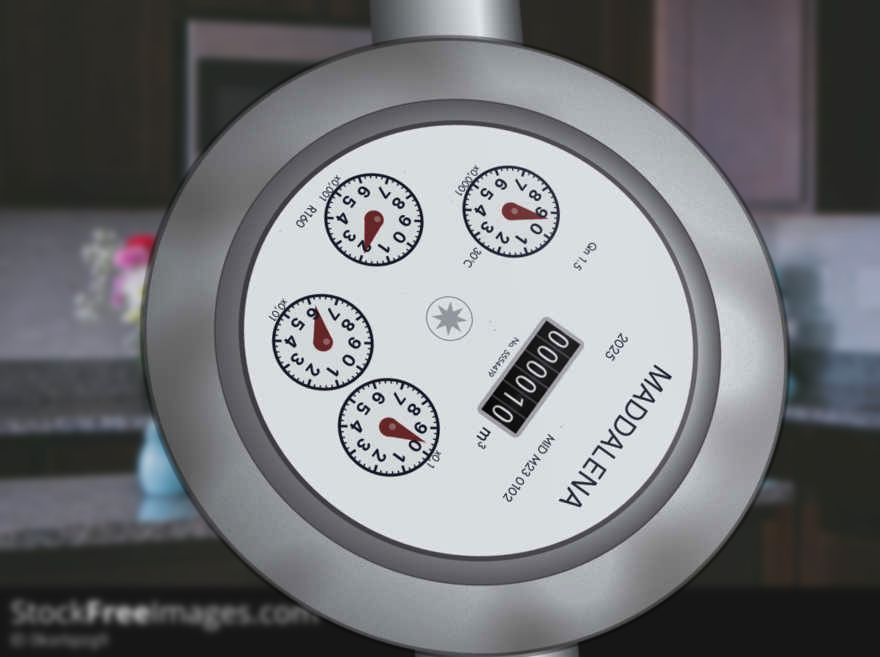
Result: 9.9619 m³
